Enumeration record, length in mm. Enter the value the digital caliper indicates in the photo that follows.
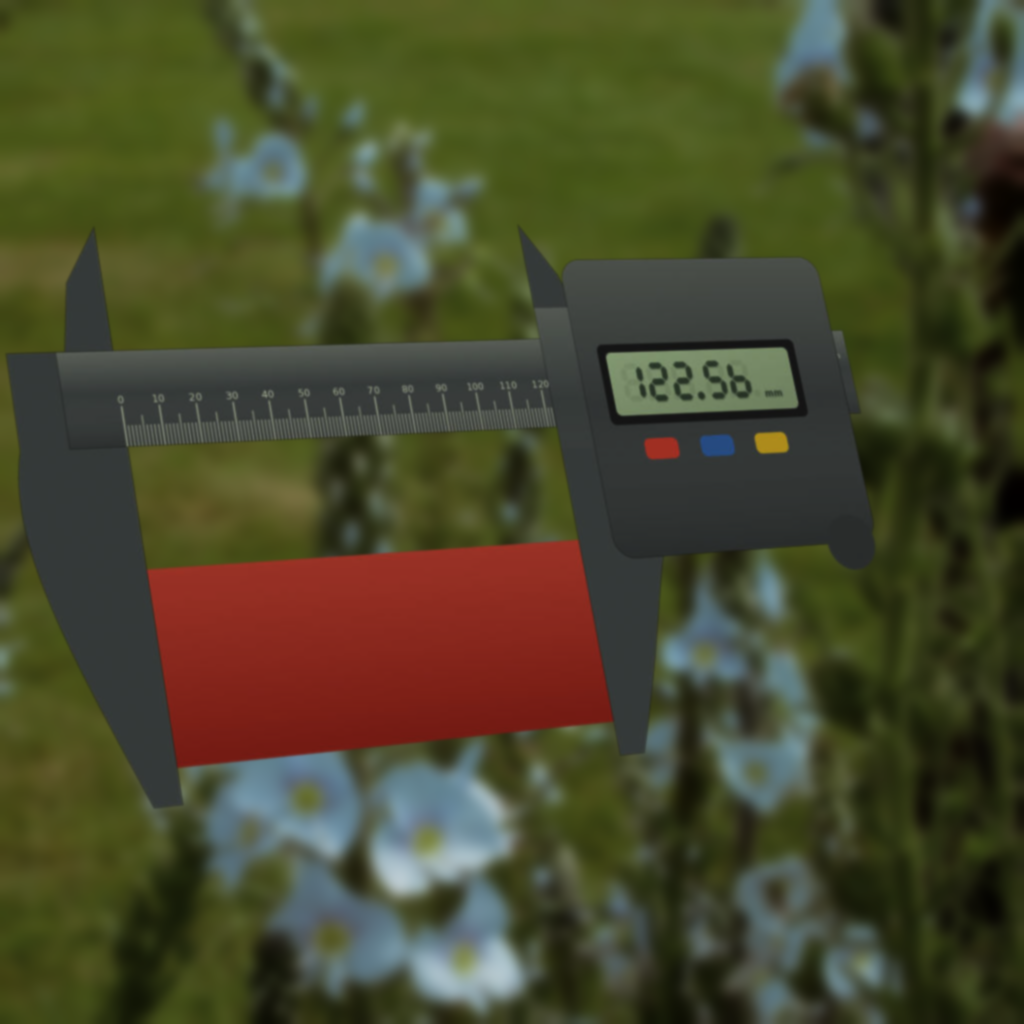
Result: 122.56 mm
